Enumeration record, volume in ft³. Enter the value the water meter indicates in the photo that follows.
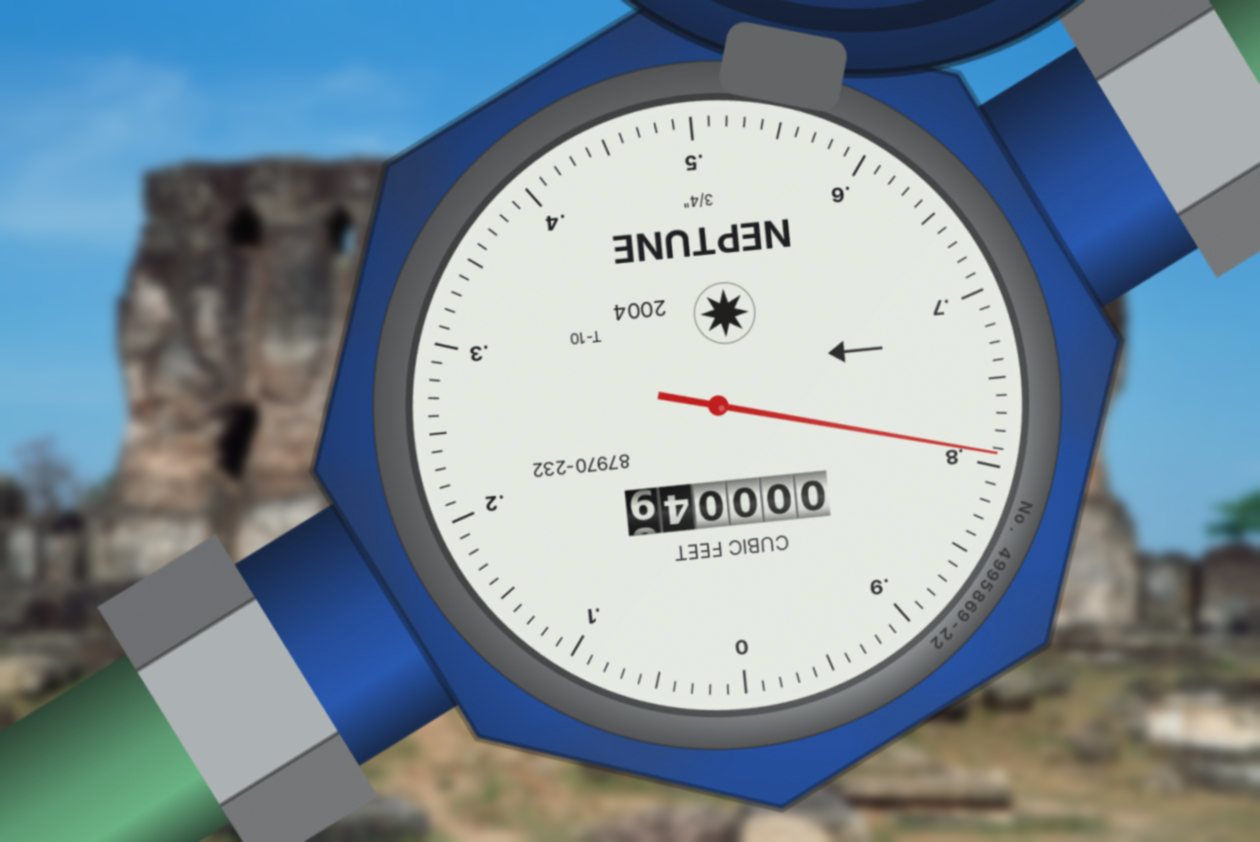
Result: 48.79 ft³
